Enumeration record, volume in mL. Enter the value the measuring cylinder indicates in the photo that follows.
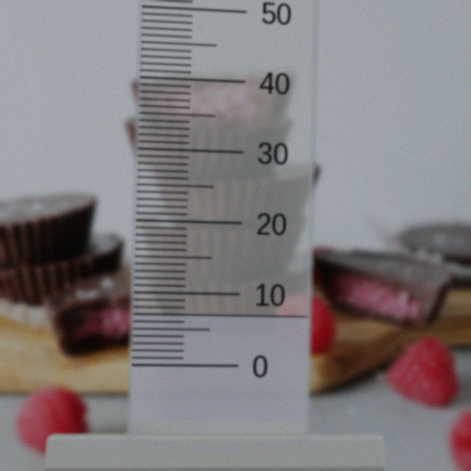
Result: 7 mL
